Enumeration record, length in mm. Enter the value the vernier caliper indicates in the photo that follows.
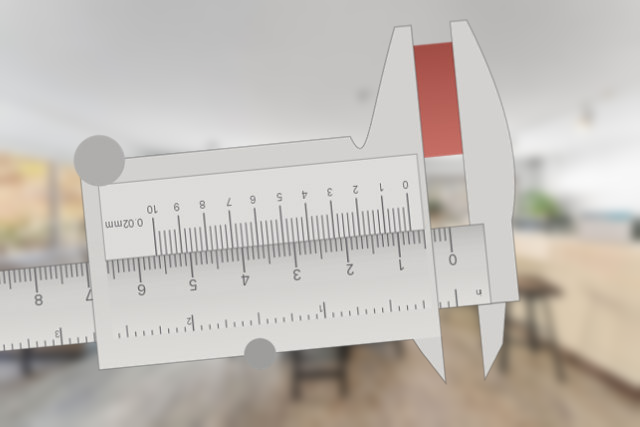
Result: 7.5 mm
